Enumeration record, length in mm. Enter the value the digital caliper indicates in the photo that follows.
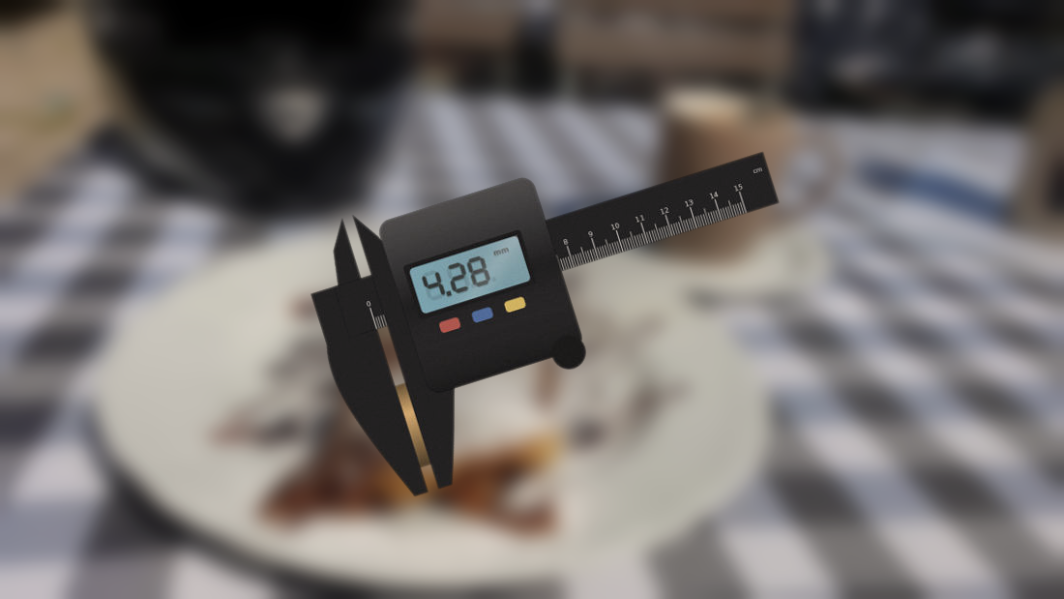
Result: 4.28 mm
